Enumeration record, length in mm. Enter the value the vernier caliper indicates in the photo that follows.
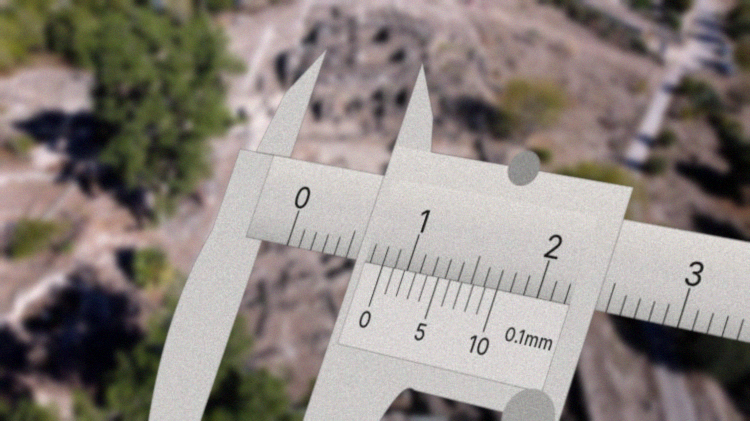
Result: 8.0 mm
